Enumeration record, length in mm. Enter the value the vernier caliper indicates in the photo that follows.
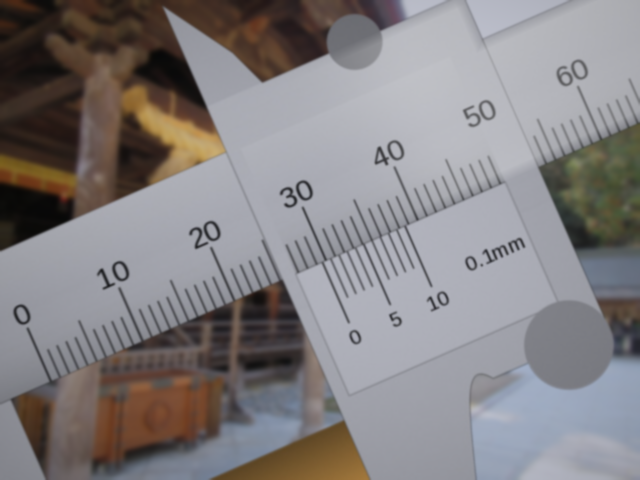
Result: 29.6 mm
